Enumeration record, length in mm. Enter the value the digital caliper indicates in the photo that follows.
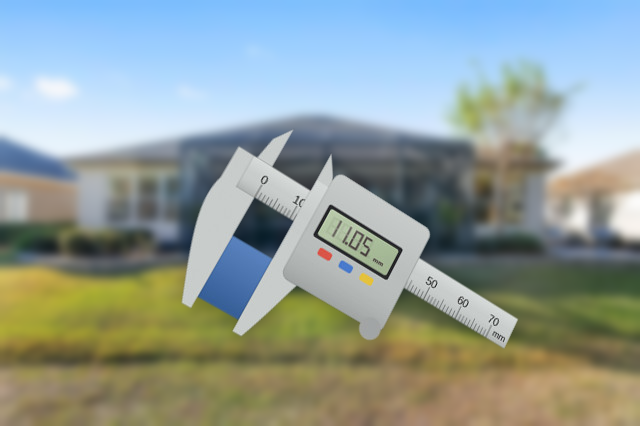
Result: 11.05 mm
